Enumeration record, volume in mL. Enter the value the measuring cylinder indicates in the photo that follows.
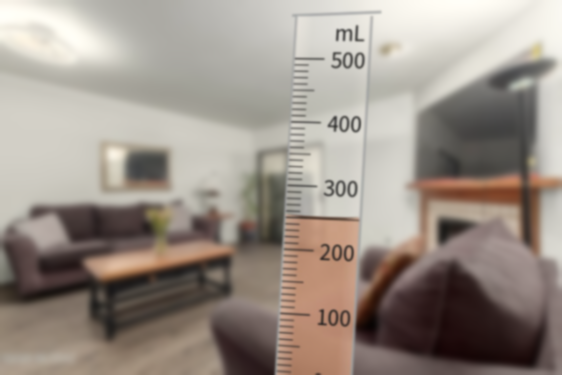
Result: 250 mL
